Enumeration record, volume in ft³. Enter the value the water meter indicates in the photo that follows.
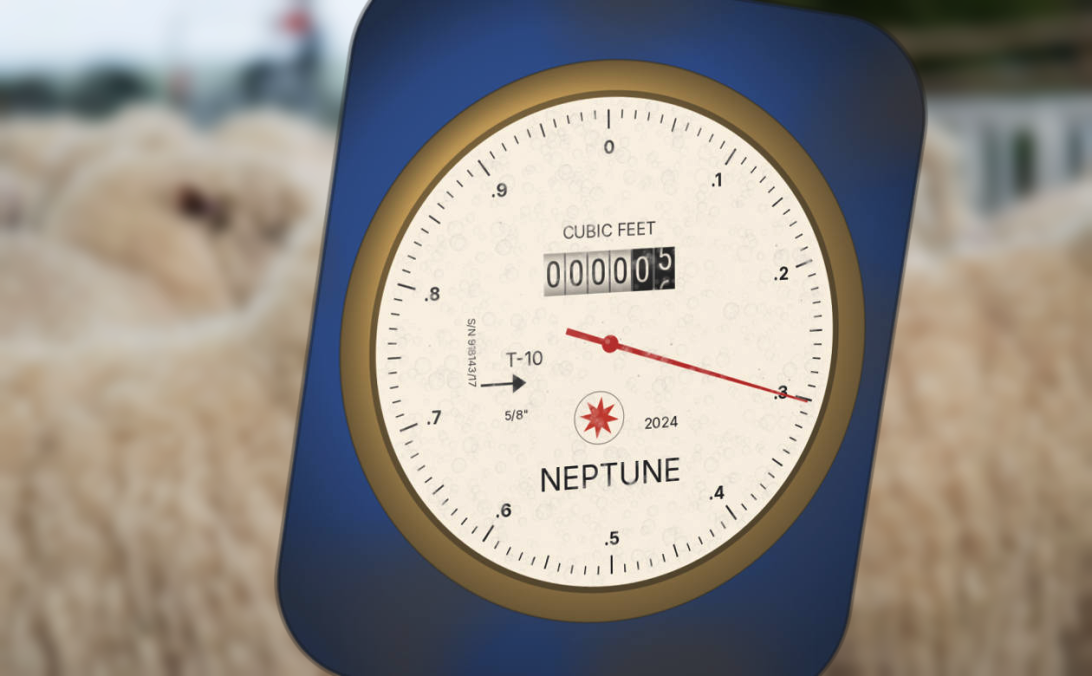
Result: 5.30 ft³
